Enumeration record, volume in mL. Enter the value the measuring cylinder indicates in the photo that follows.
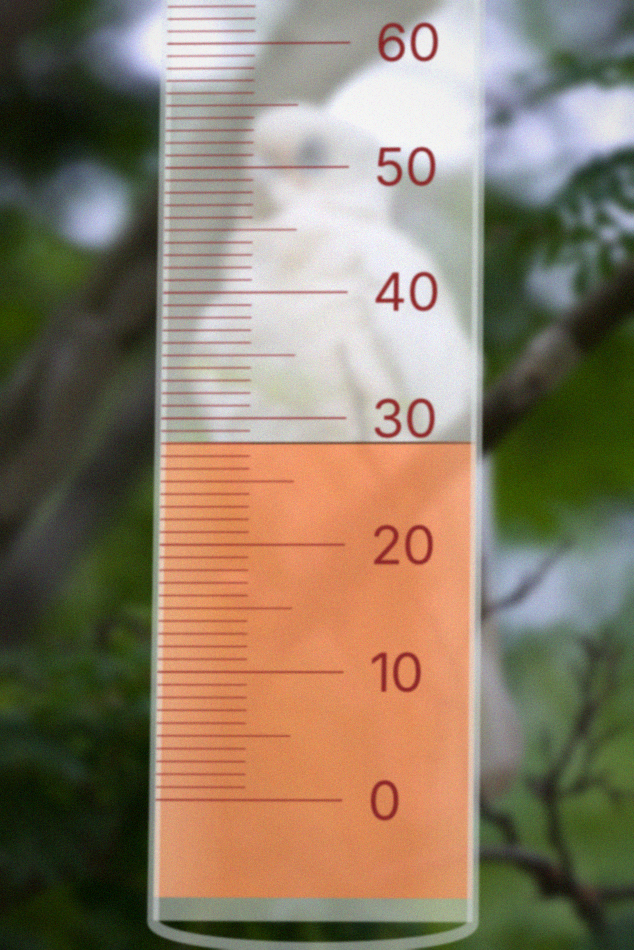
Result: 28 mL
